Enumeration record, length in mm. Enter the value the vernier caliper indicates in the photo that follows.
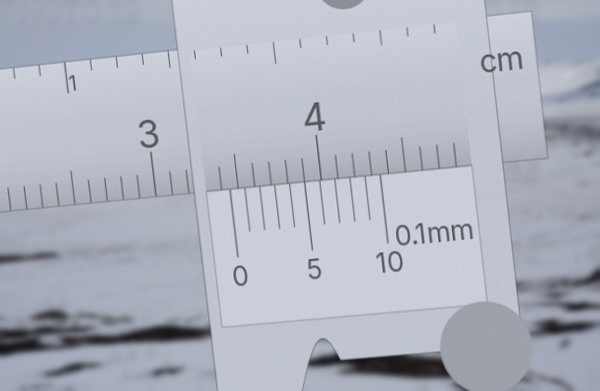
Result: 34.5 mm
